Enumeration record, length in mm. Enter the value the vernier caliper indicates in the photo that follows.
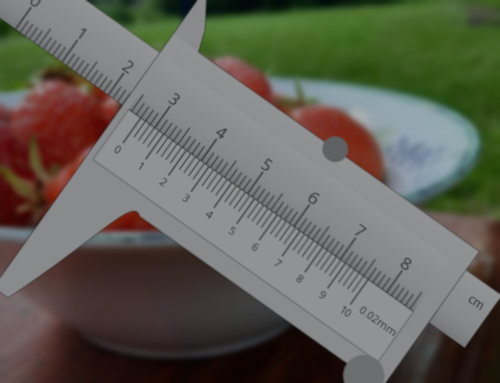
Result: 27.0 mm
